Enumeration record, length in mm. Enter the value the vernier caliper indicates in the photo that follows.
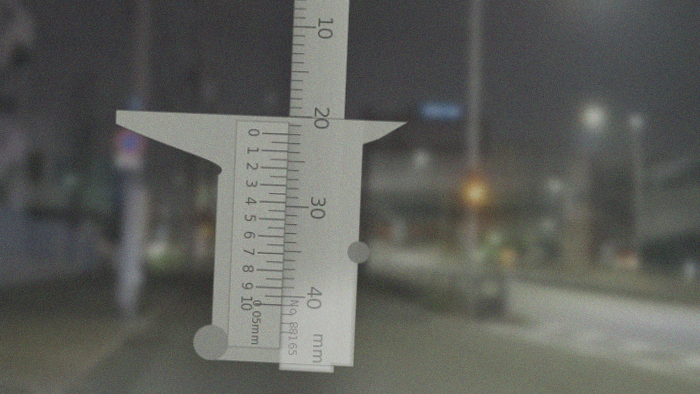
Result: 22.0 mm
